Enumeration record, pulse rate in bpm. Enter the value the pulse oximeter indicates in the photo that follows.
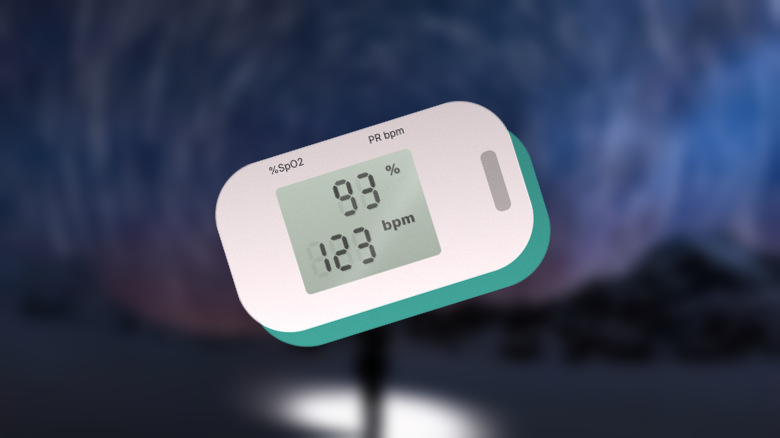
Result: 123 bpm
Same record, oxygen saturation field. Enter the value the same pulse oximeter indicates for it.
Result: 93 %
